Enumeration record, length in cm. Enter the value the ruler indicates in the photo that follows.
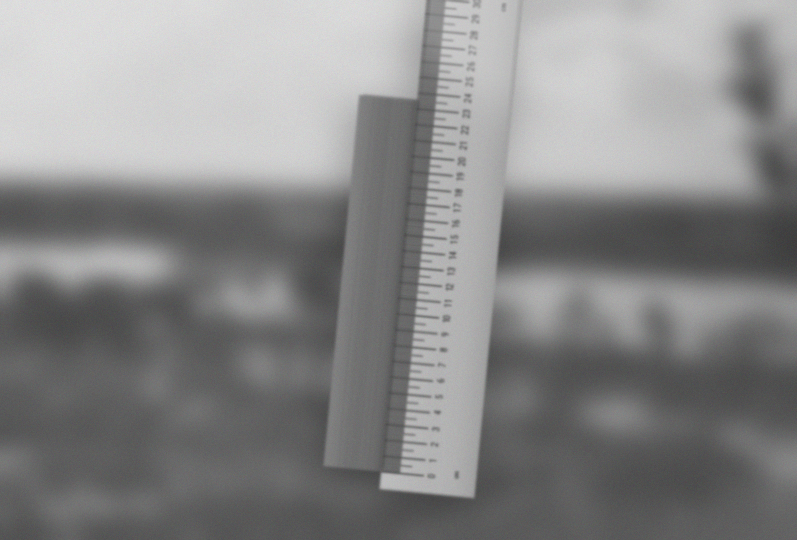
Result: 23.5 cm
